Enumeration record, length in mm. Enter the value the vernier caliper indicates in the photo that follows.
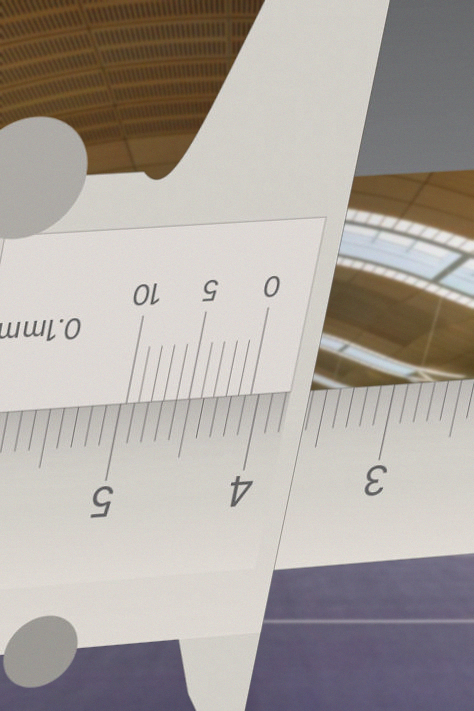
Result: 40.6 mm
